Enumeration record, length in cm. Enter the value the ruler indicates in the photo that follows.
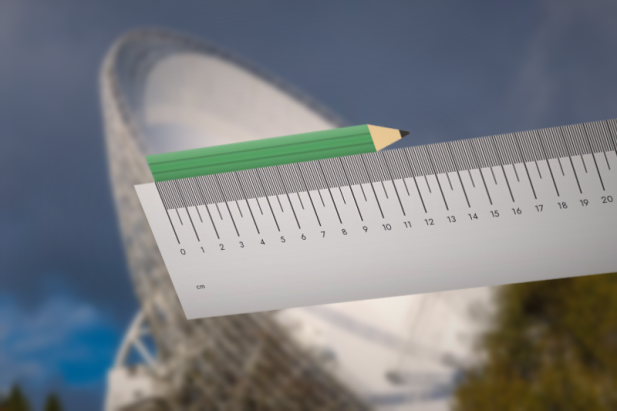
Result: 12.5 cm
